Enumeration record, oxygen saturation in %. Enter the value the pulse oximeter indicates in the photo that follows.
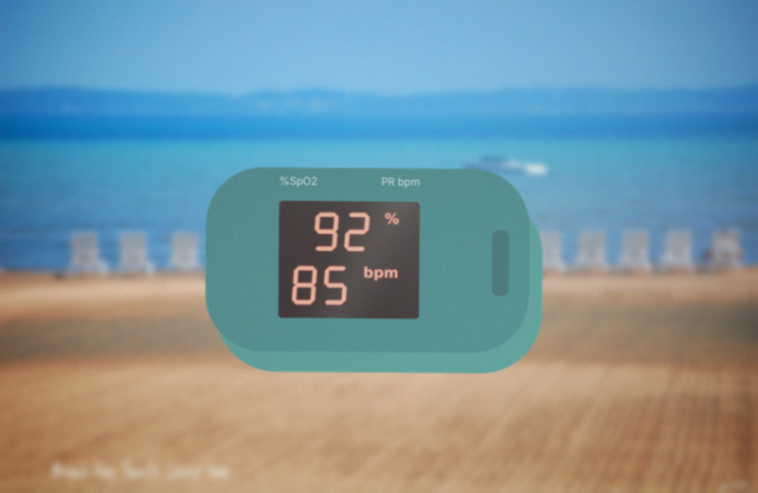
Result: 92 %
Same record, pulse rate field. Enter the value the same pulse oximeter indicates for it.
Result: 85 bpm
